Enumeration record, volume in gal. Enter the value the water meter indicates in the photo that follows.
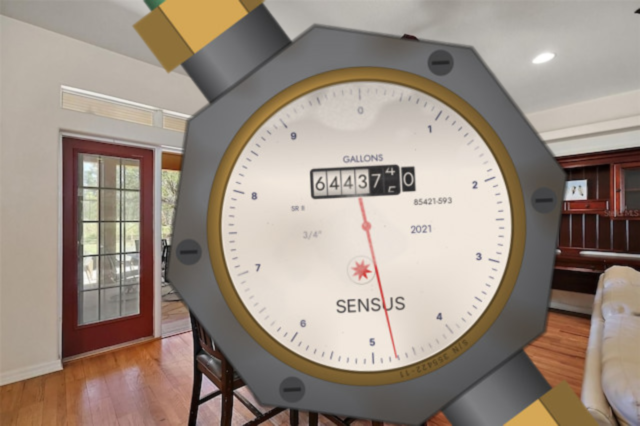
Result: 6443744.7 gal
